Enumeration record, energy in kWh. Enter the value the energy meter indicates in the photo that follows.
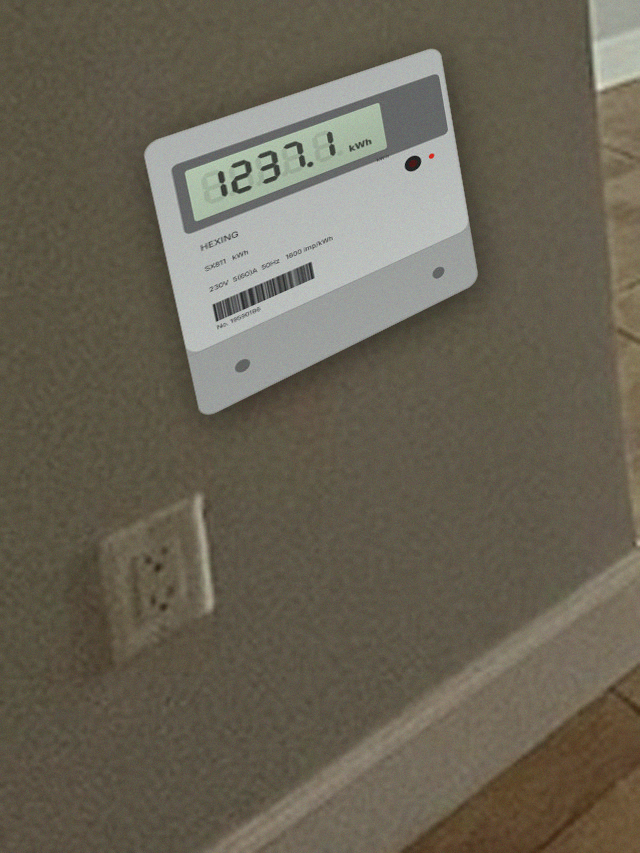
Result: 1237.1 kWh
